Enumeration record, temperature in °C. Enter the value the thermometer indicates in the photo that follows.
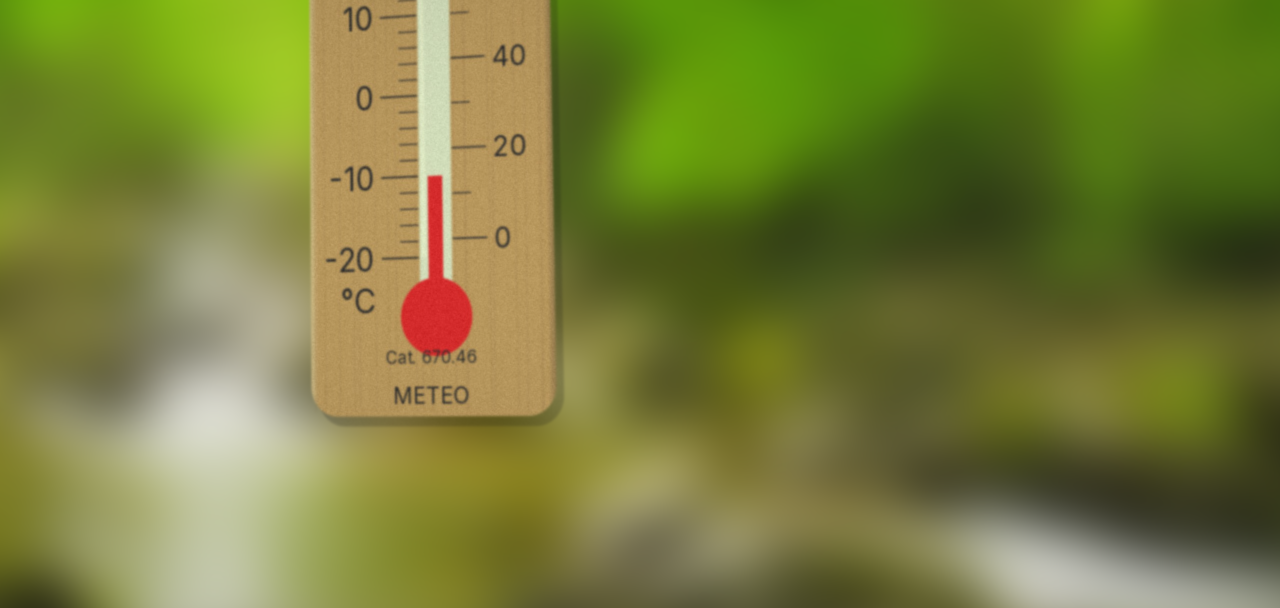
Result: -10 °C
